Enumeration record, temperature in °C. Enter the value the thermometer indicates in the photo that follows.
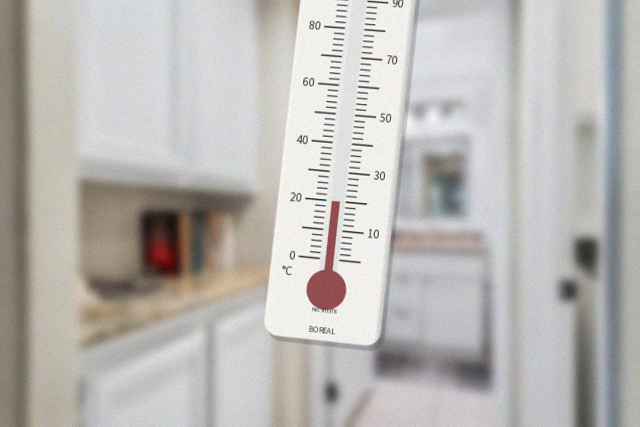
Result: 20 °C
